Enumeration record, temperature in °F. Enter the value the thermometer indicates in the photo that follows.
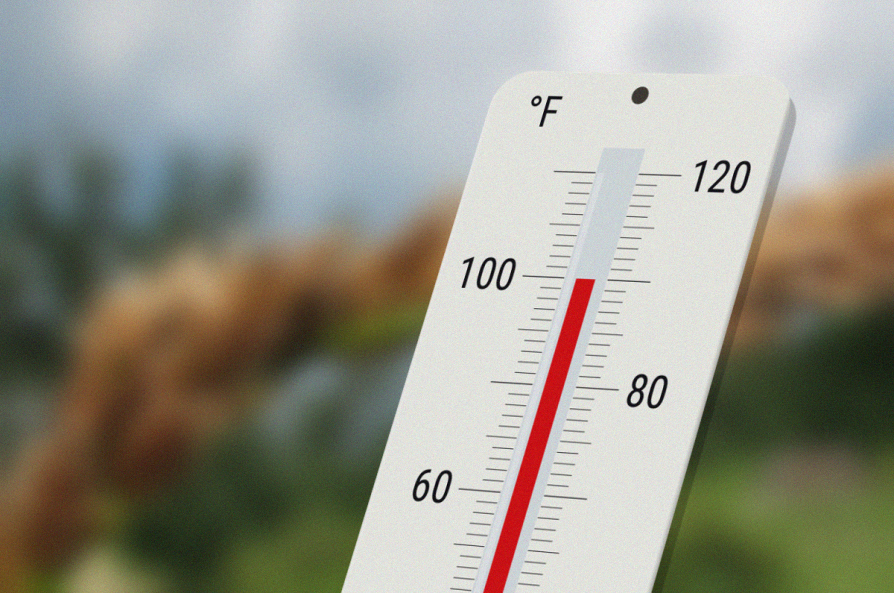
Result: 100 °F
